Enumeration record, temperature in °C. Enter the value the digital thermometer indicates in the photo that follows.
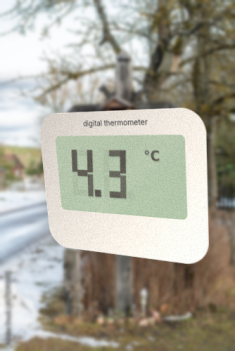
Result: 4.3 °C
